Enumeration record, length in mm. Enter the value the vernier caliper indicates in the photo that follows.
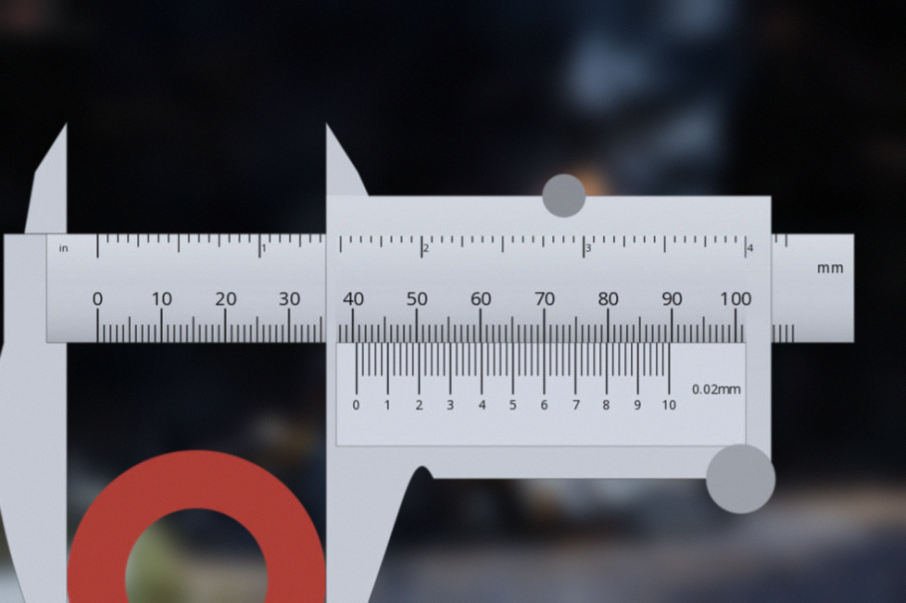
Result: 40.6 mm
